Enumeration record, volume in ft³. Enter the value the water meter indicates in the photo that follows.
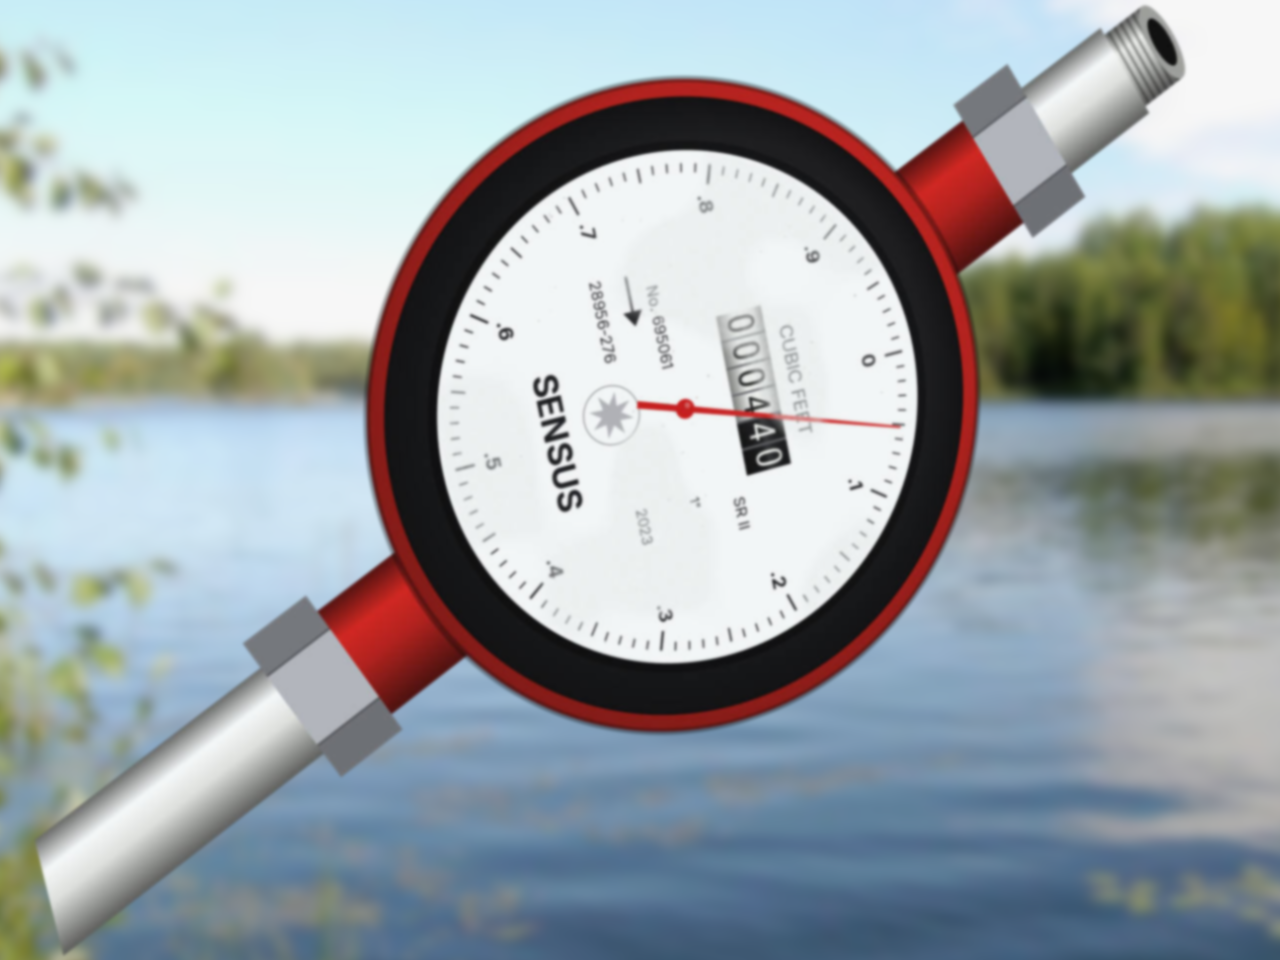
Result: 440.05 ft³
